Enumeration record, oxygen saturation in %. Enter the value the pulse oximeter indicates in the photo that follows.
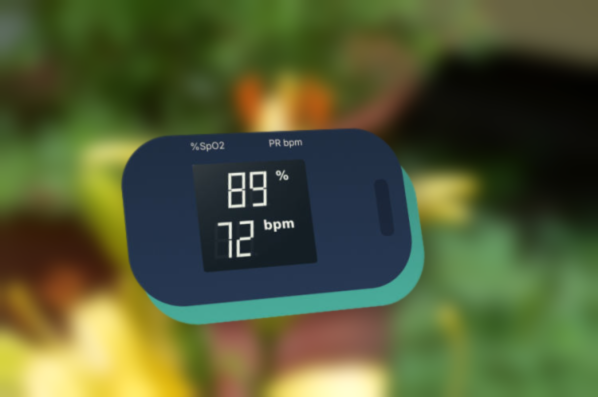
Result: 89 %
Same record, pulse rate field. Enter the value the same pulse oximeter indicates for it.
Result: 72 bpm
